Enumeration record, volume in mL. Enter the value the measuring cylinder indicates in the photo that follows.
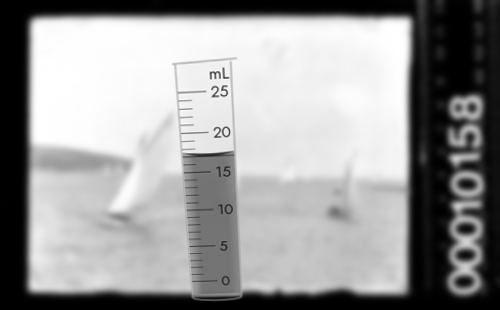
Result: 17 mL
